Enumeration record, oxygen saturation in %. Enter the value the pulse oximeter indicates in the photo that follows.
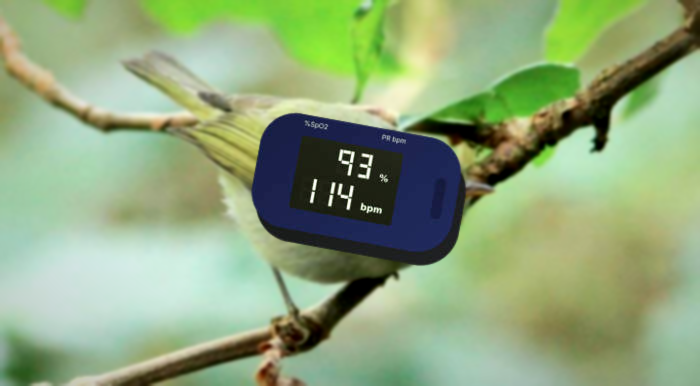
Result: 93 %
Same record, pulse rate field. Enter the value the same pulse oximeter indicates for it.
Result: 114 bpm
